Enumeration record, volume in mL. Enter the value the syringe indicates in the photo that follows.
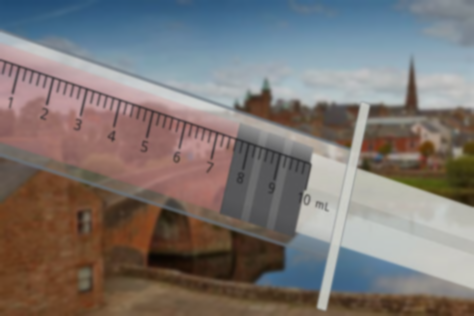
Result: 7.6 mL
